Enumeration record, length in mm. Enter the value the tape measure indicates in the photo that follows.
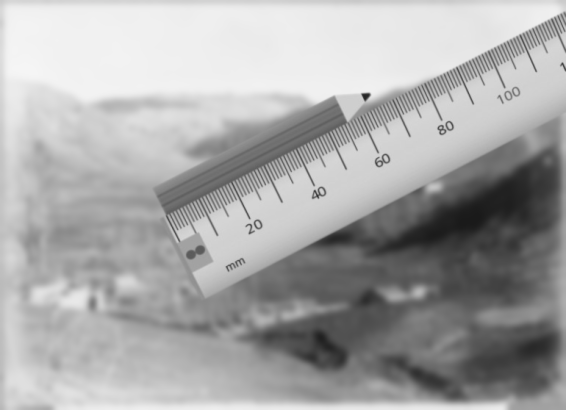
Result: 65 mm
